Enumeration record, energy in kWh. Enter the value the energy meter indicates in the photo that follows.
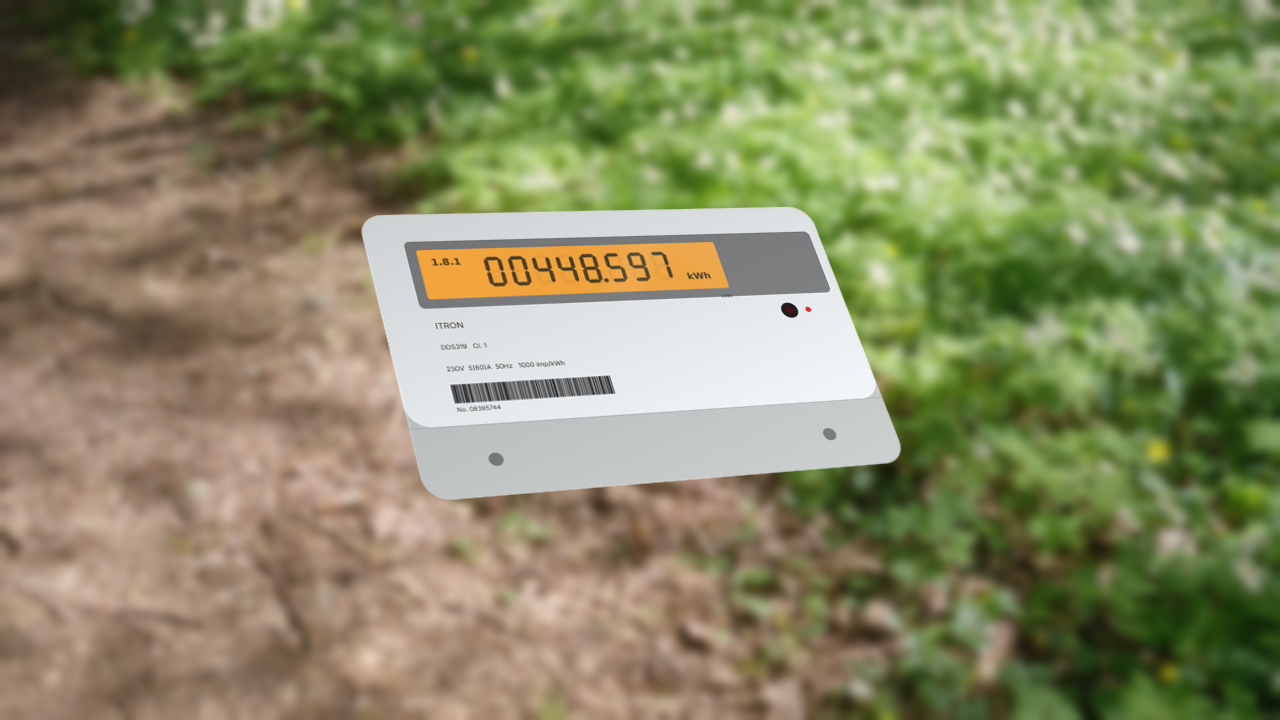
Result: 448.597 kWh
